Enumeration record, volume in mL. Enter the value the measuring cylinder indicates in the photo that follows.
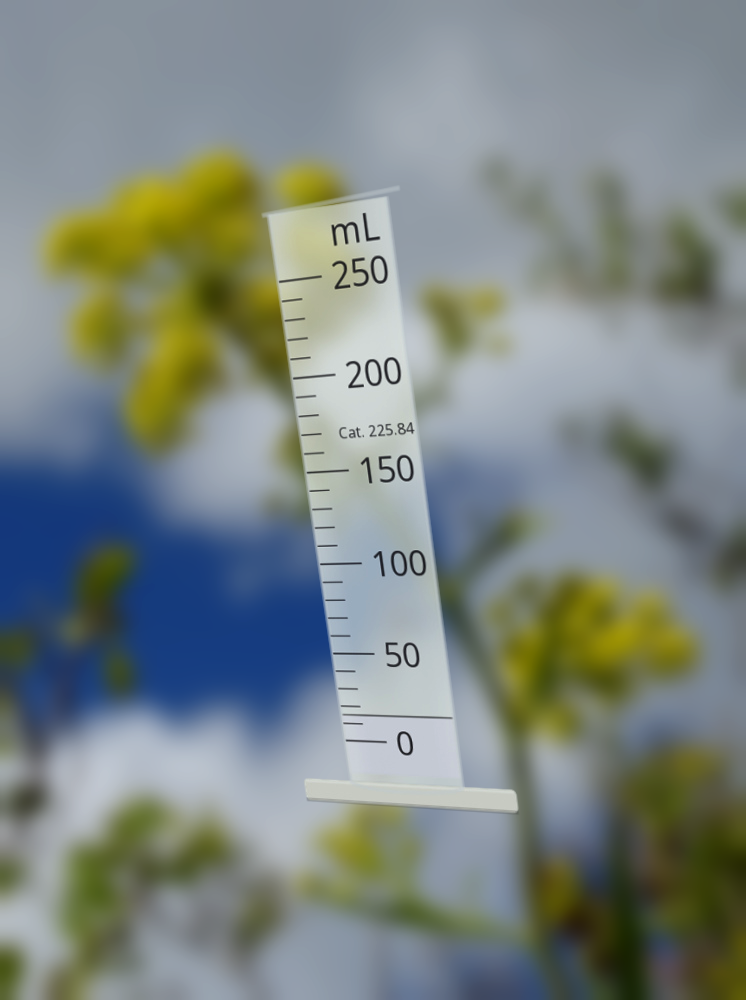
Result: 15 mL
